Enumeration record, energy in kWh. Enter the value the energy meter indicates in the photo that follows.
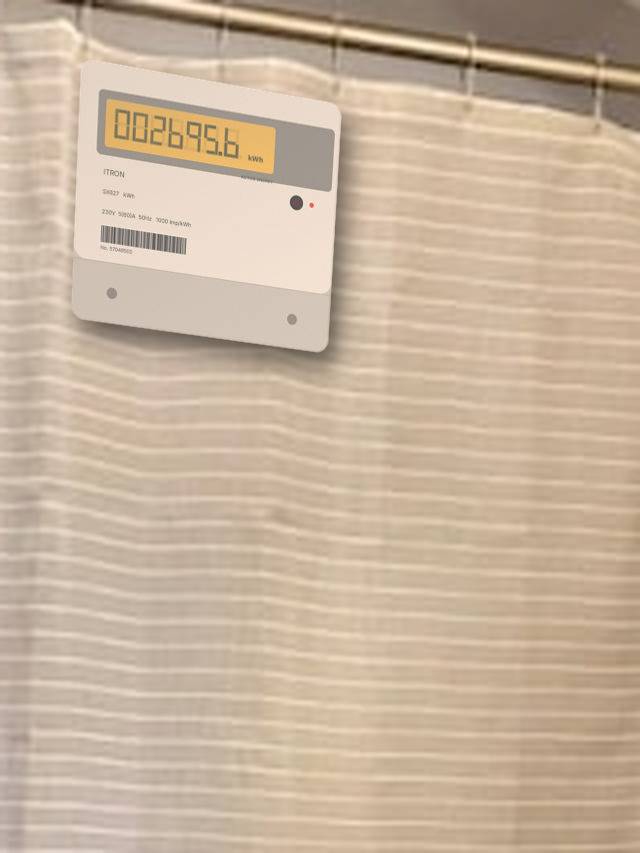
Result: 2695.6 kWh
